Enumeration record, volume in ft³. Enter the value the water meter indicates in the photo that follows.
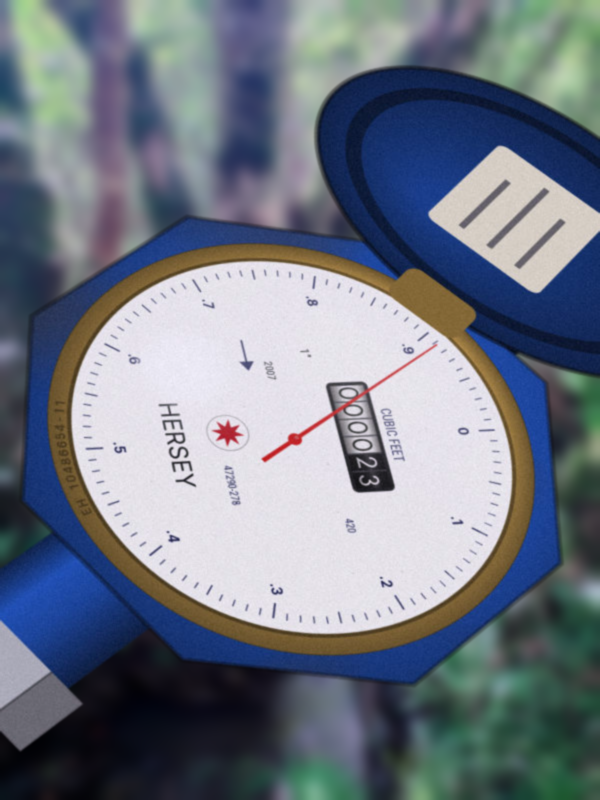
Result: 22.91 ft³
